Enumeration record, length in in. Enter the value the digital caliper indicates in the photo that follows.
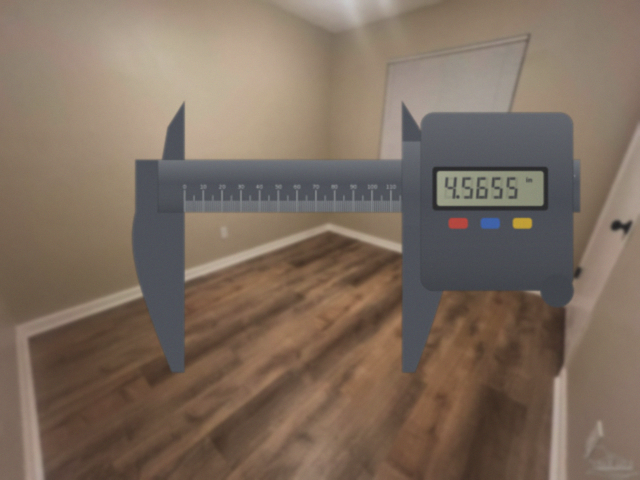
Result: 4.5655 in
